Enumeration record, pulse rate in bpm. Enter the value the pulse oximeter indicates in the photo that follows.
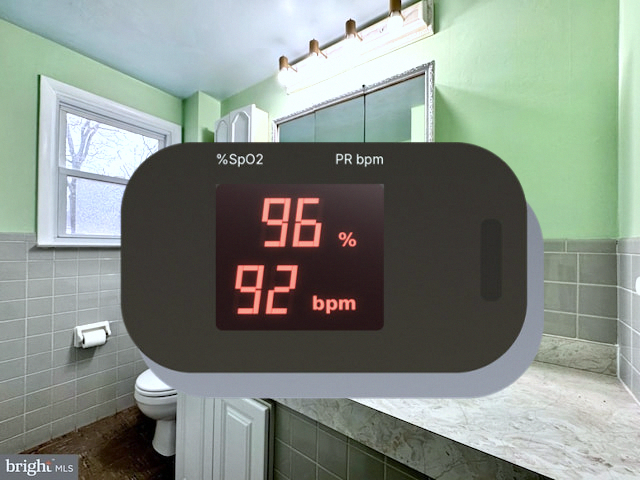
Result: 92 bpm
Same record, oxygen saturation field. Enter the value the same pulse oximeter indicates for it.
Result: 96 %
